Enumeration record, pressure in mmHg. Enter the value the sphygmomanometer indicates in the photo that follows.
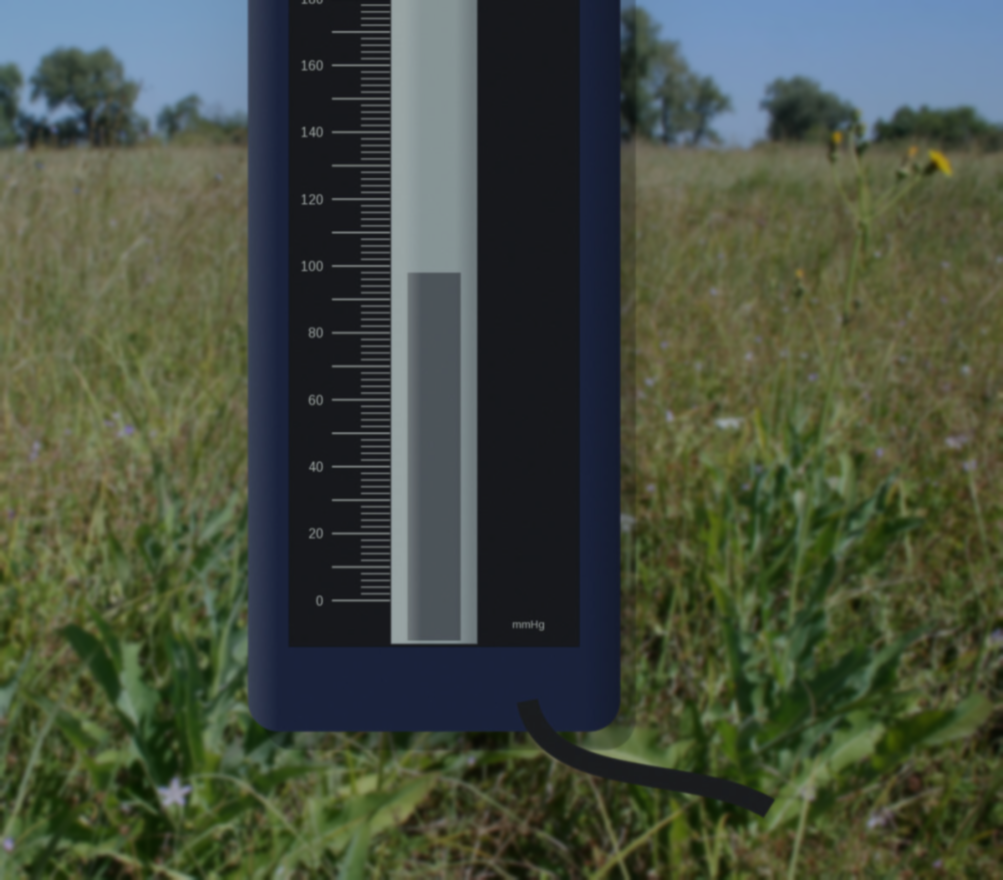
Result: 98 mmHg
